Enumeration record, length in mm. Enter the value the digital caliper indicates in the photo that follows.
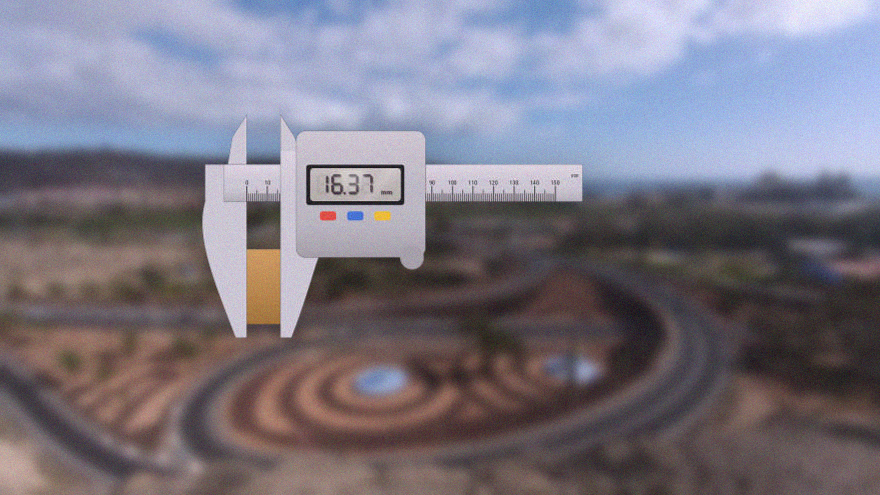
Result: 16.37 mm
